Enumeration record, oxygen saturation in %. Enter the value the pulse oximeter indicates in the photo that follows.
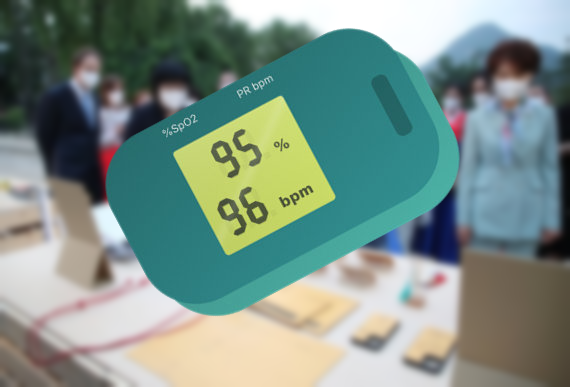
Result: 95 %
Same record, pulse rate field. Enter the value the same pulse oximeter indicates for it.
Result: 96 bpm
